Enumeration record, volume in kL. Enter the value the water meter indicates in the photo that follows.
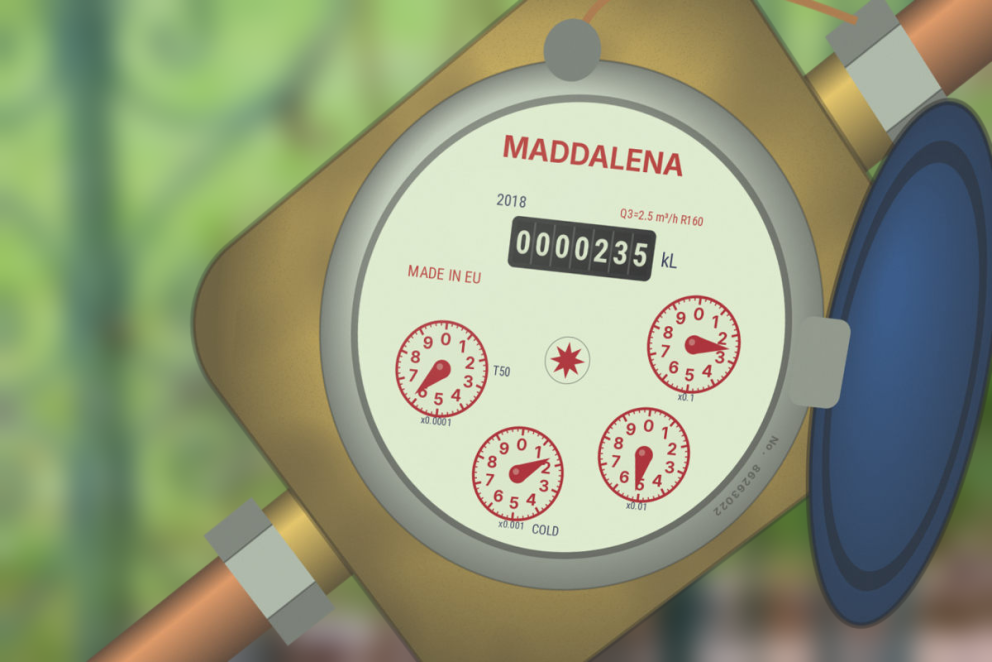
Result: 235.2516 kL
